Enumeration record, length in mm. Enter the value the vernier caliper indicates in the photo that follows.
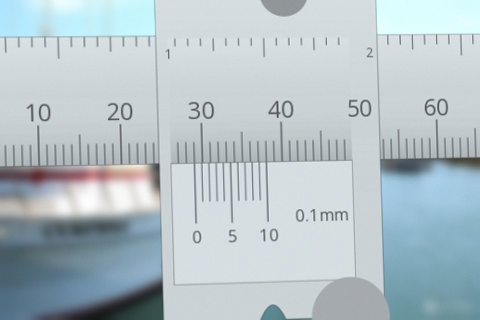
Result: 29.0 mm
